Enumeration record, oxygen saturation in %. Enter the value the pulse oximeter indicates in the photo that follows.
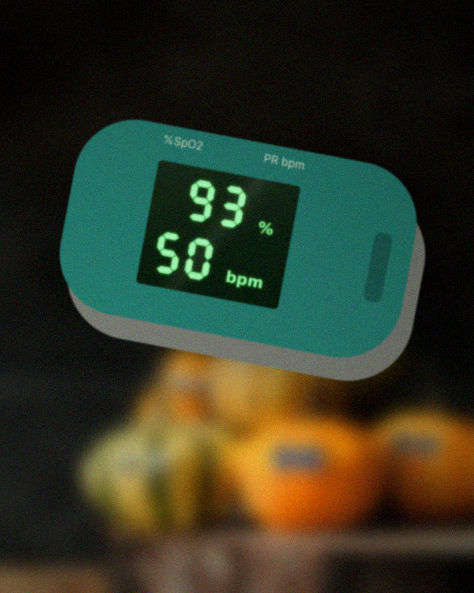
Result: 93 %
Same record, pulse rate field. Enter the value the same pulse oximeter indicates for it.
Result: 50 bpm
